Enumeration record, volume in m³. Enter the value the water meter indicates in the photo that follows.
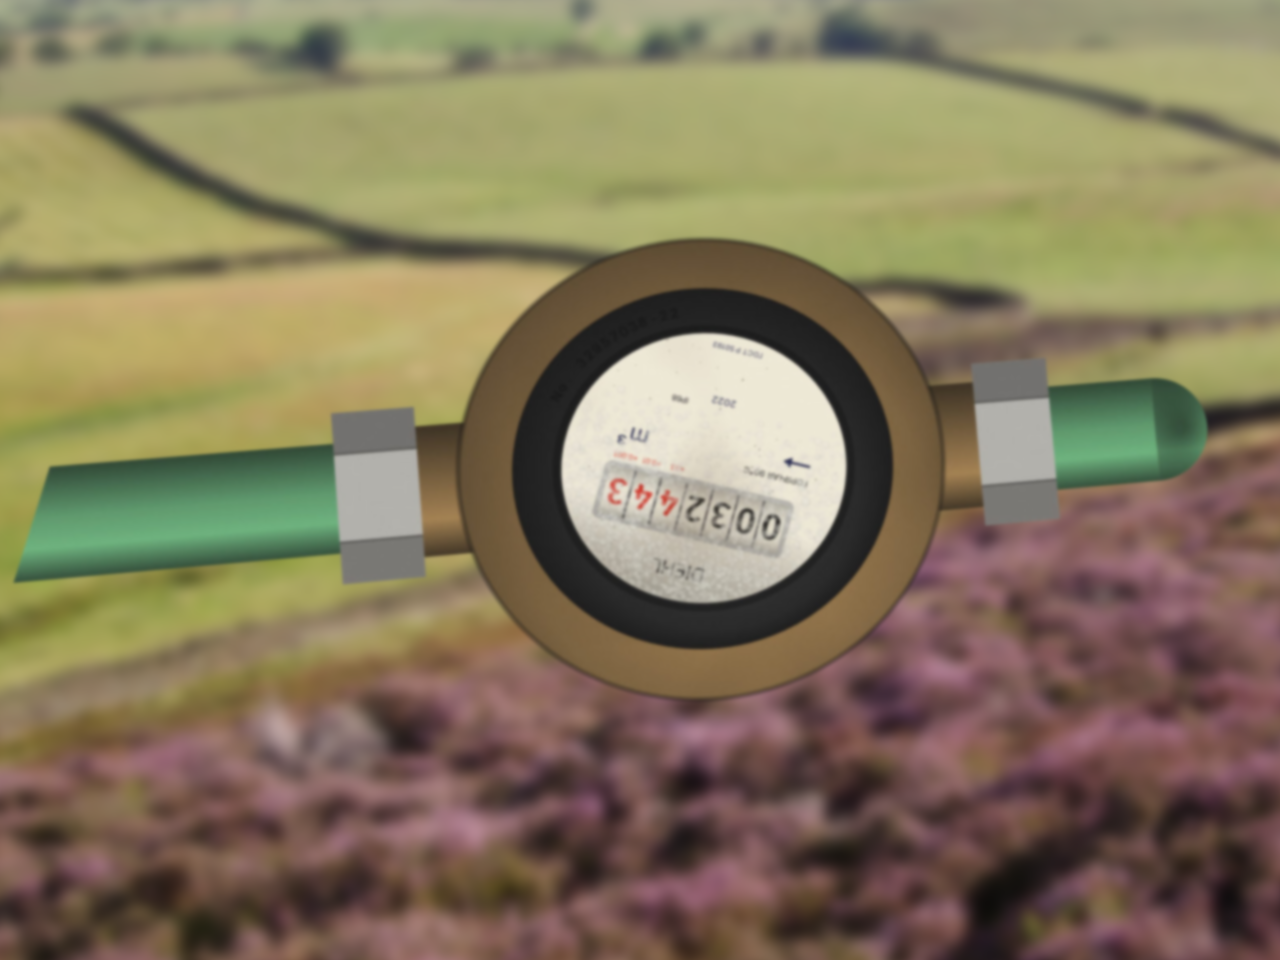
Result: 32.443 m³
